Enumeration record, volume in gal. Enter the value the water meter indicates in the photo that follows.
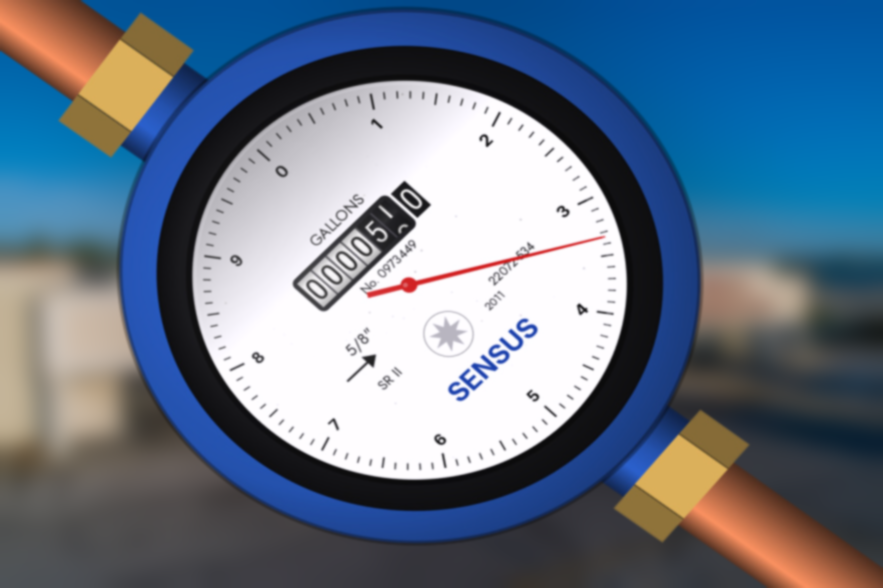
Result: 513.3 gal
